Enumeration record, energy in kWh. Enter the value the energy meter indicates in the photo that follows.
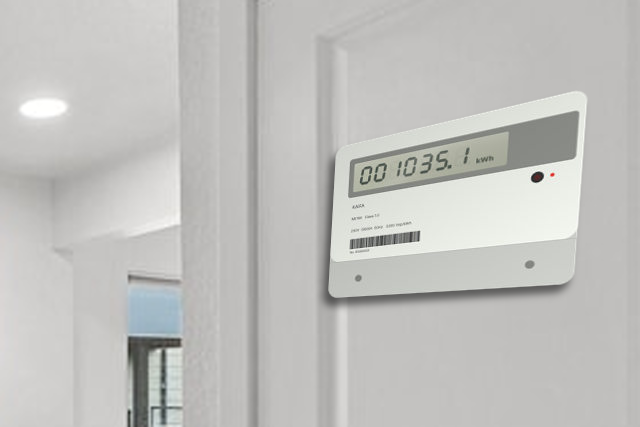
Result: 1035.1 kWh
